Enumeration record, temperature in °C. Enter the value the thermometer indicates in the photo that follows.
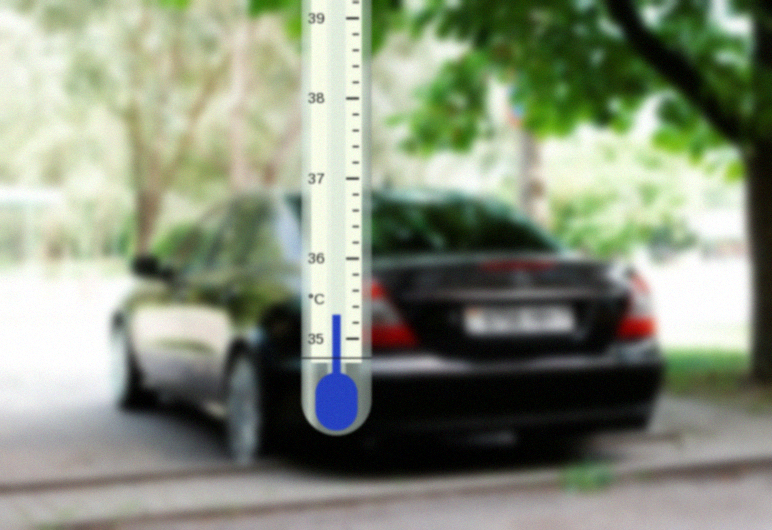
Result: 35.3 °C
